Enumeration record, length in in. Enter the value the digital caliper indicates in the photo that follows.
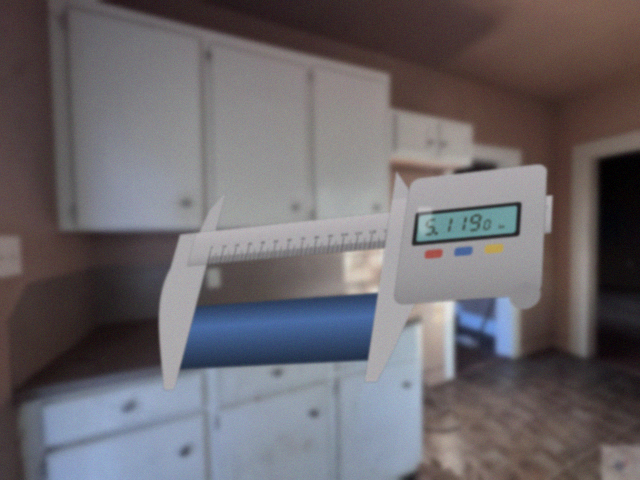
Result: 5.1190 in
